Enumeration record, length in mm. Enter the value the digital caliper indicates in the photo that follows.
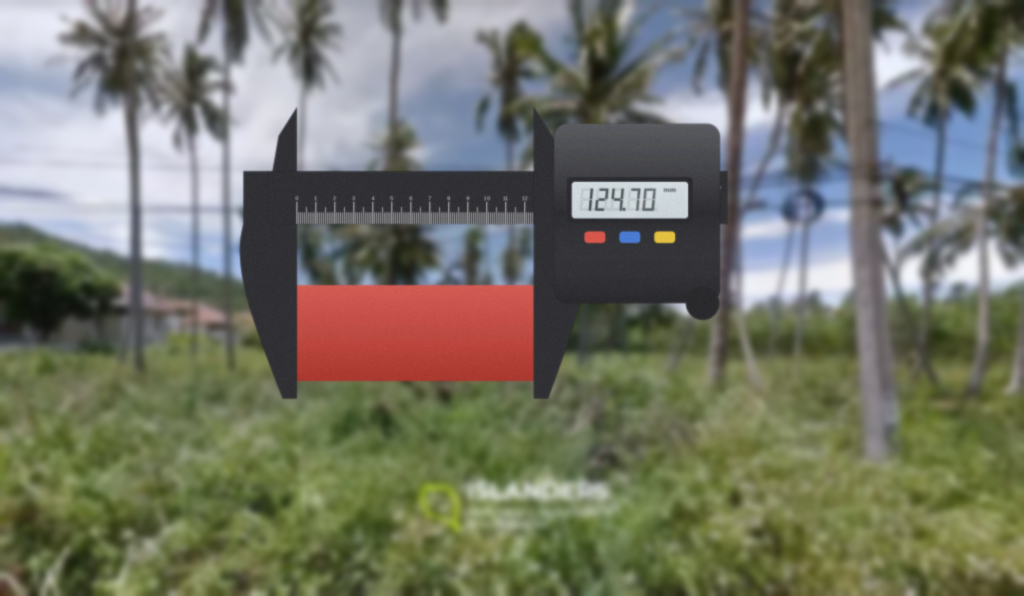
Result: 124.70 mm
